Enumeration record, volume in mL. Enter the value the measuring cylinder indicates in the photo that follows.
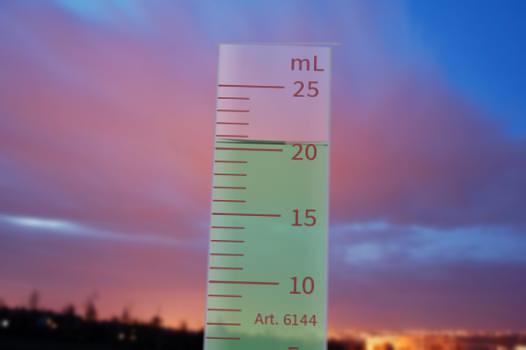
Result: 20.5 mL
